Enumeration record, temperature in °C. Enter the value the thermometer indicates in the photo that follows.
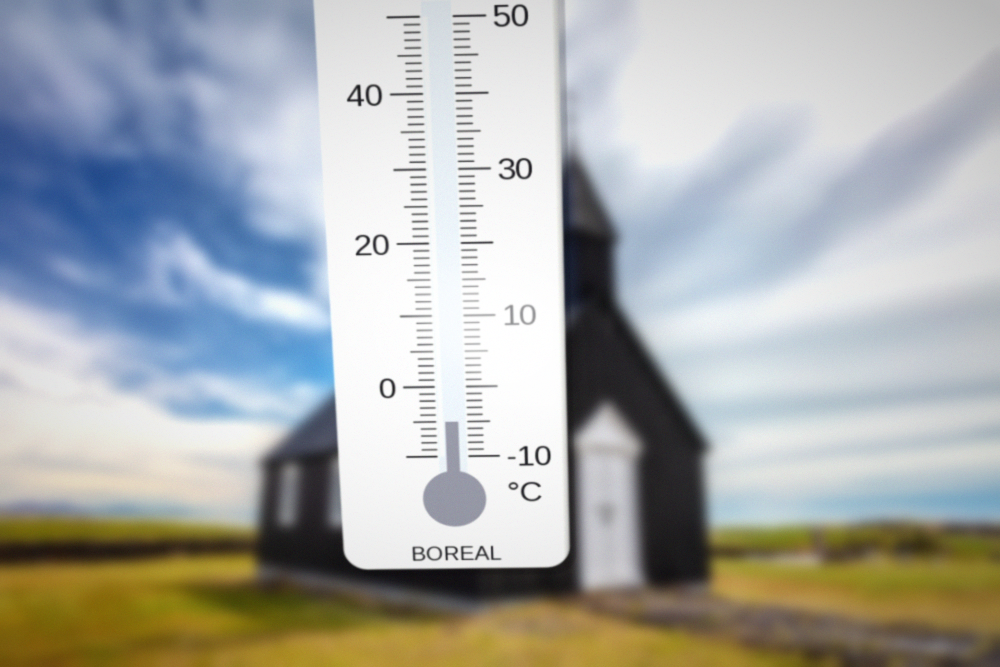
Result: -5 °C
